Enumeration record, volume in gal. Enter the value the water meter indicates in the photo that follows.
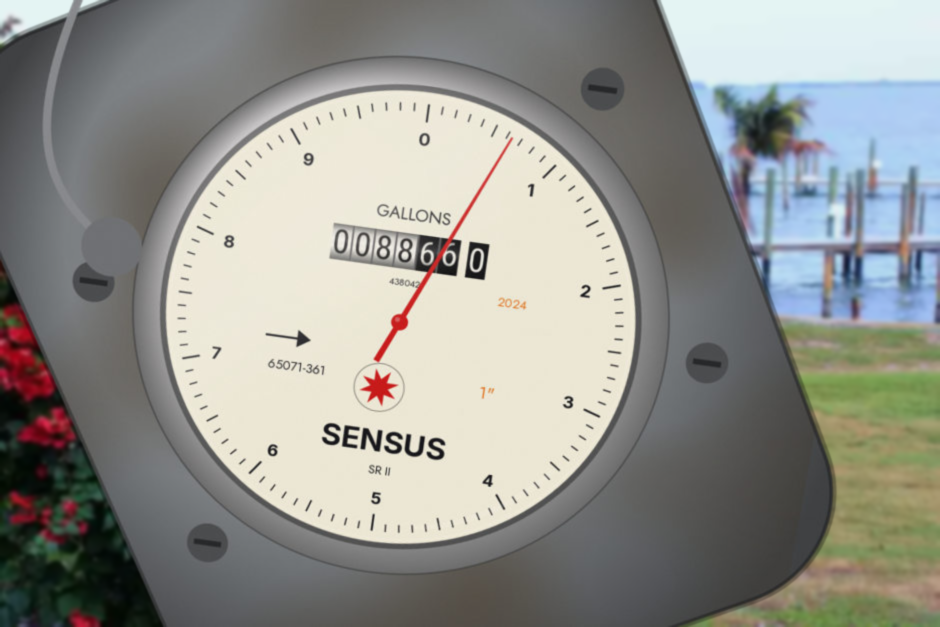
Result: 88660.6 gal
